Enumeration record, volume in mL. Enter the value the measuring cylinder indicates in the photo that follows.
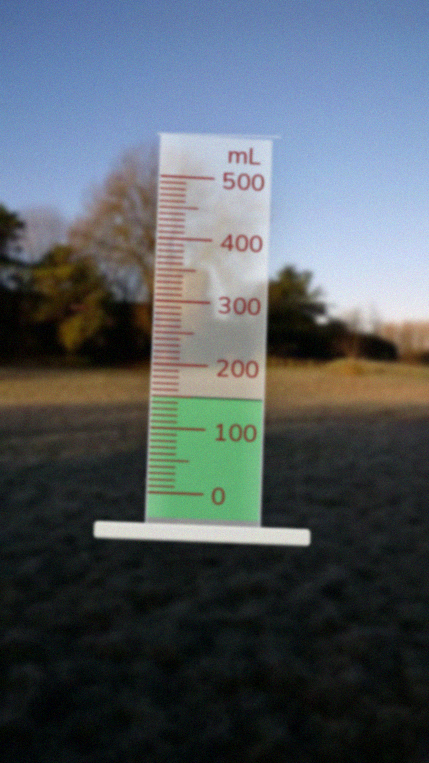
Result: 150 mL
